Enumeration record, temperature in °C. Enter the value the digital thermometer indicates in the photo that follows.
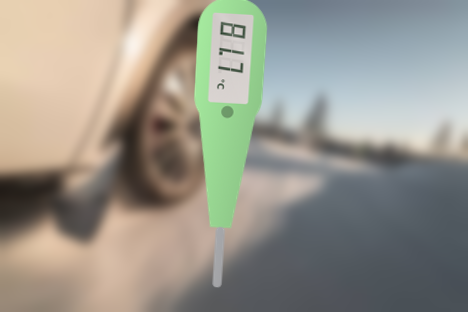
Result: 81.7 °C
